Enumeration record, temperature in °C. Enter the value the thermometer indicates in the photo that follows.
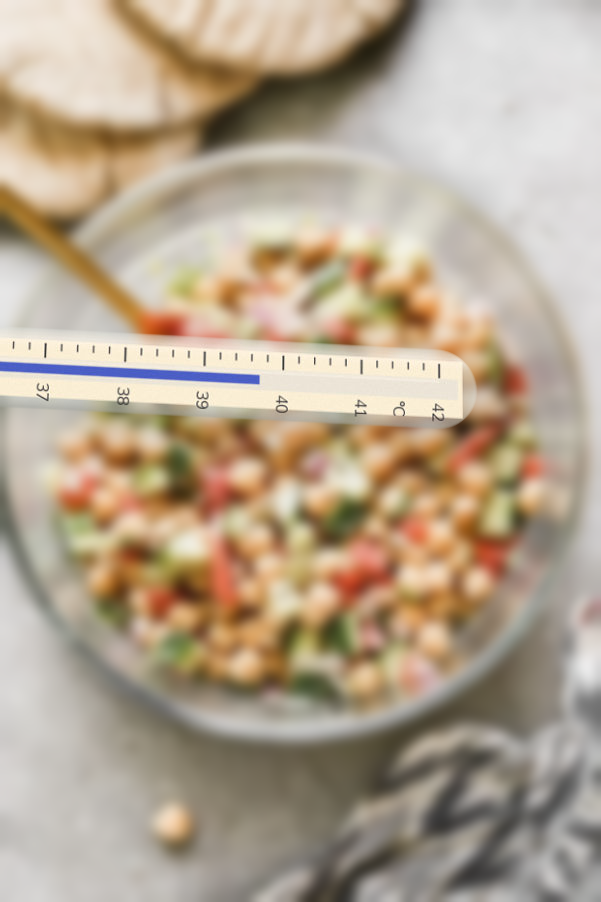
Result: 39.7 °C
